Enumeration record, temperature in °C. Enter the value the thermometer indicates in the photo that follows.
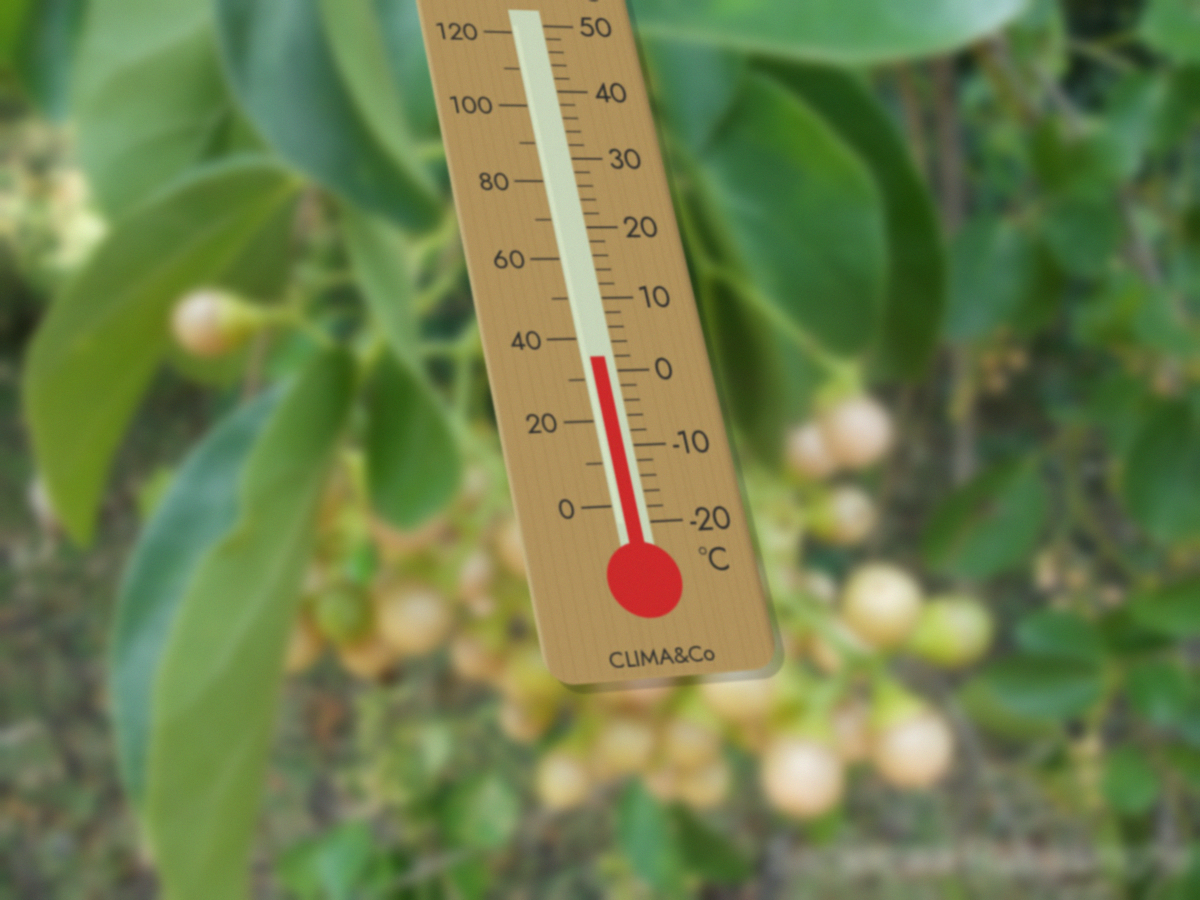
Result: 2 °C
